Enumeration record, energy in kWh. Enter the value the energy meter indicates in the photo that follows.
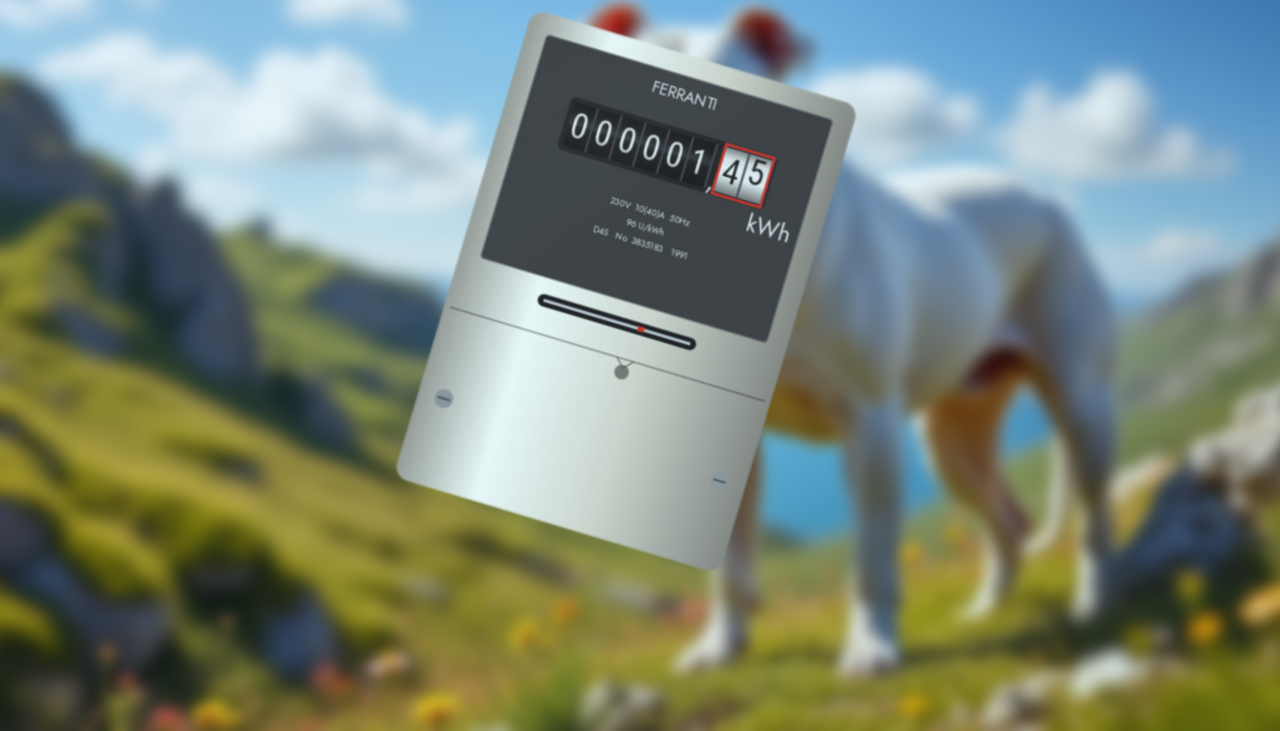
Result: 1.45 kWh
